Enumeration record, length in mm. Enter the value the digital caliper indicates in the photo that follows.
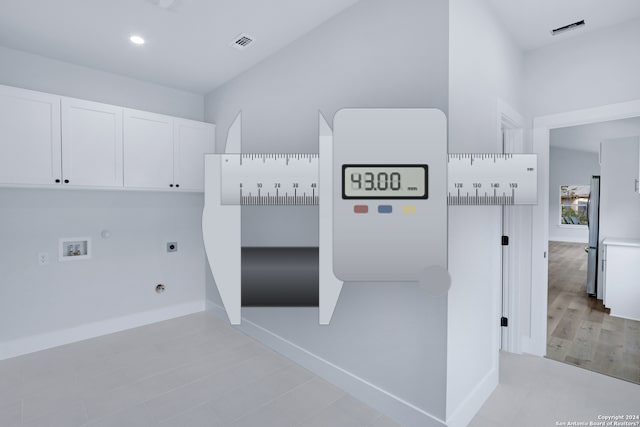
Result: 43.00 mm
